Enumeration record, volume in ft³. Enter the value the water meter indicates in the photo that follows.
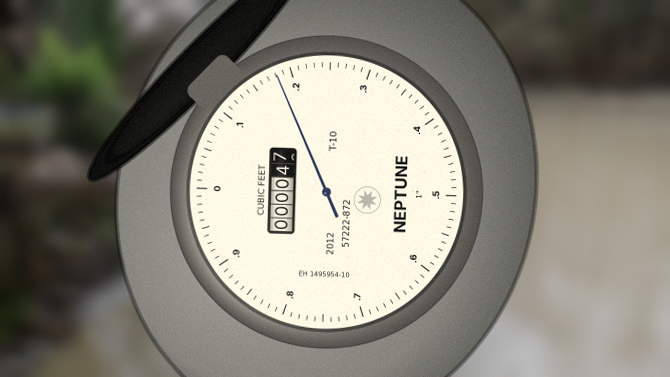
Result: 47.18 ft³
